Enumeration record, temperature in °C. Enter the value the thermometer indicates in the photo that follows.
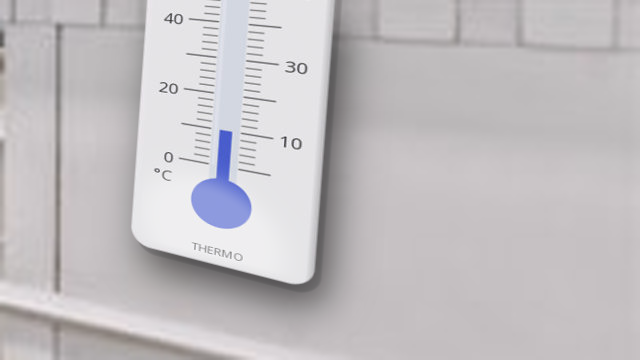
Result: 10 °C
